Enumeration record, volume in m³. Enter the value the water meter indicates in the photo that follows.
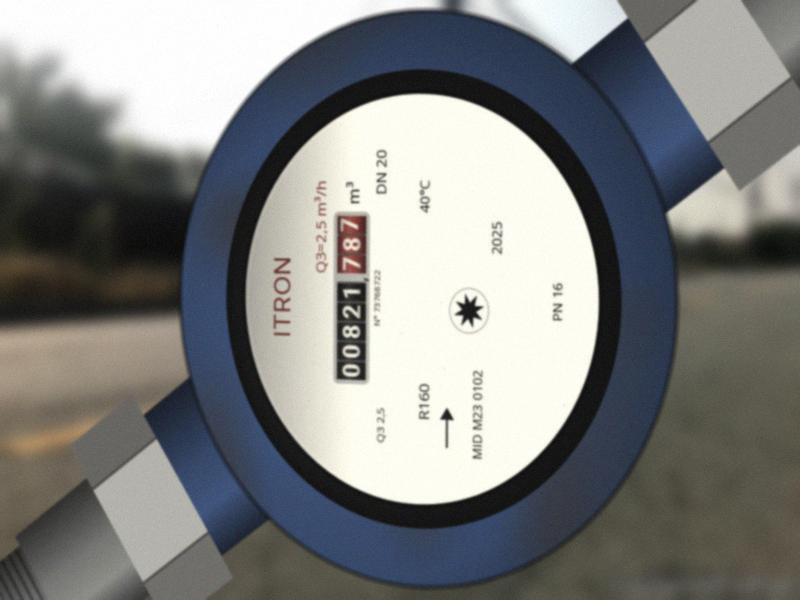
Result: 821.787 m³
